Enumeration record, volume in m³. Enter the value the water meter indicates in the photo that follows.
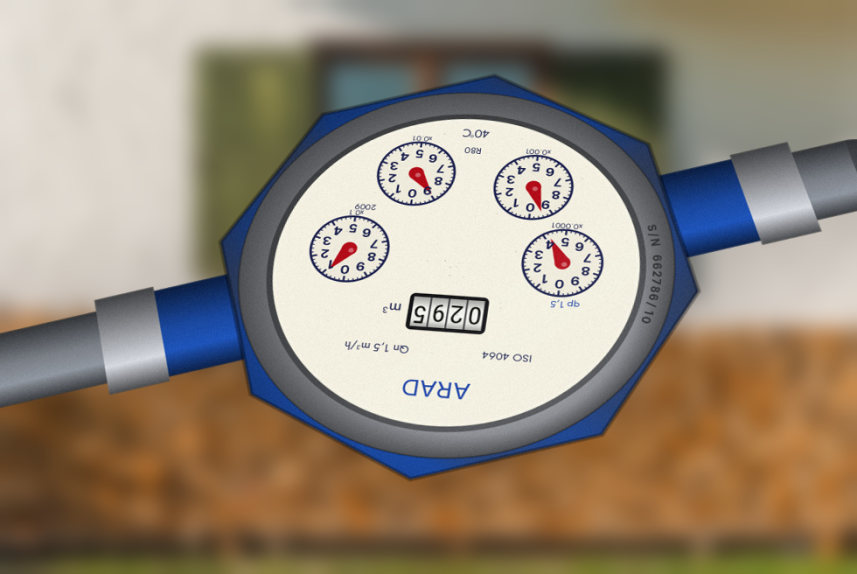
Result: 295.0894 m³
